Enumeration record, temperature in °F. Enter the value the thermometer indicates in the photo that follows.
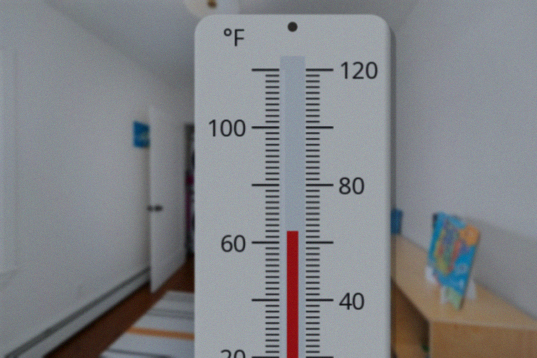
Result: 64 °F
